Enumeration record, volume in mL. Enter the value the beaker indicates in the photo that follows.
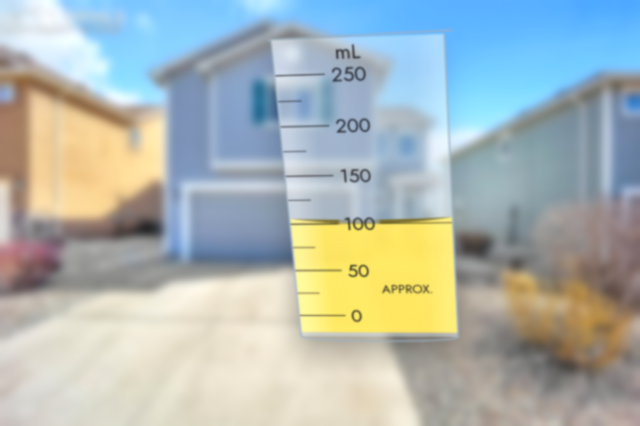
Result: 100 mL
